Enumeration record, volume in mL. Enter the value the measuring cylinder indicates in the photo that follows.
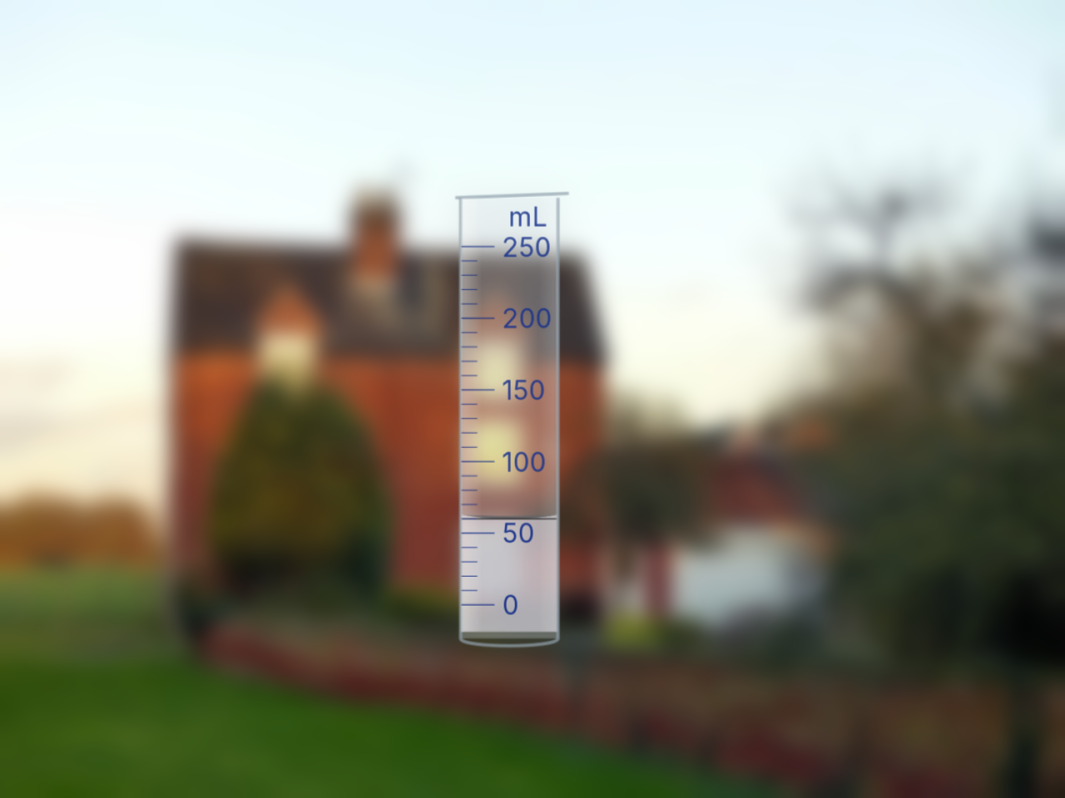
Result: 60 mL
